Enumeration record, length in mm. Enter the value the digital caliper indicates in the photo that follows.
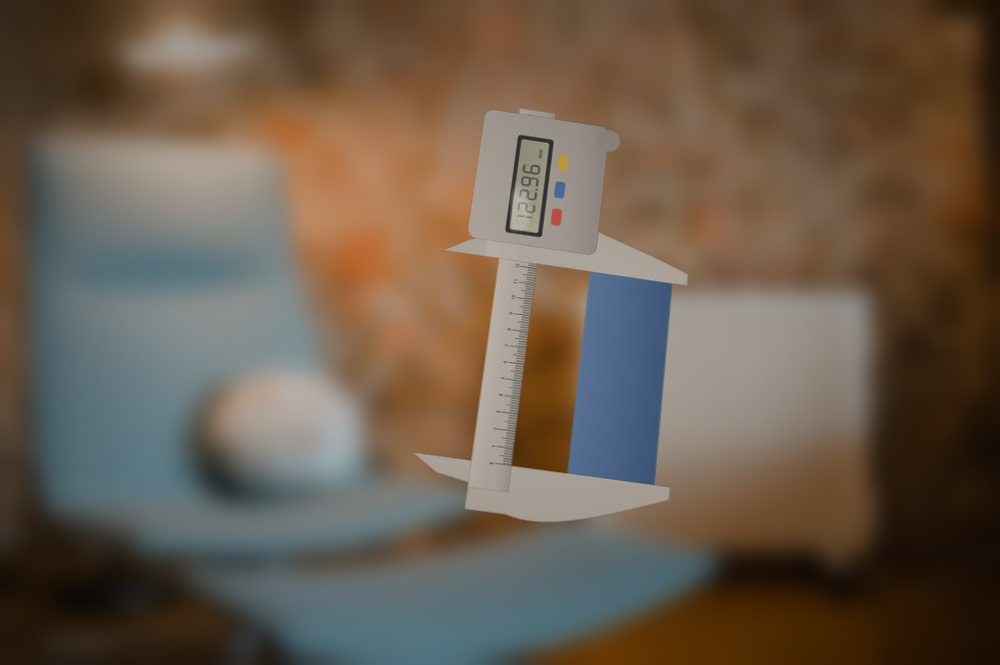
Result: 122.96 mm
